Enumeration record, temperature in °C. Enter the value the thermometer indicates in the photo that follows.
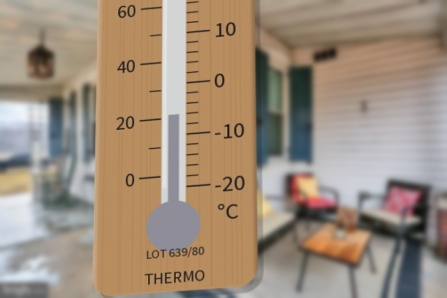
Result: -6 °C
